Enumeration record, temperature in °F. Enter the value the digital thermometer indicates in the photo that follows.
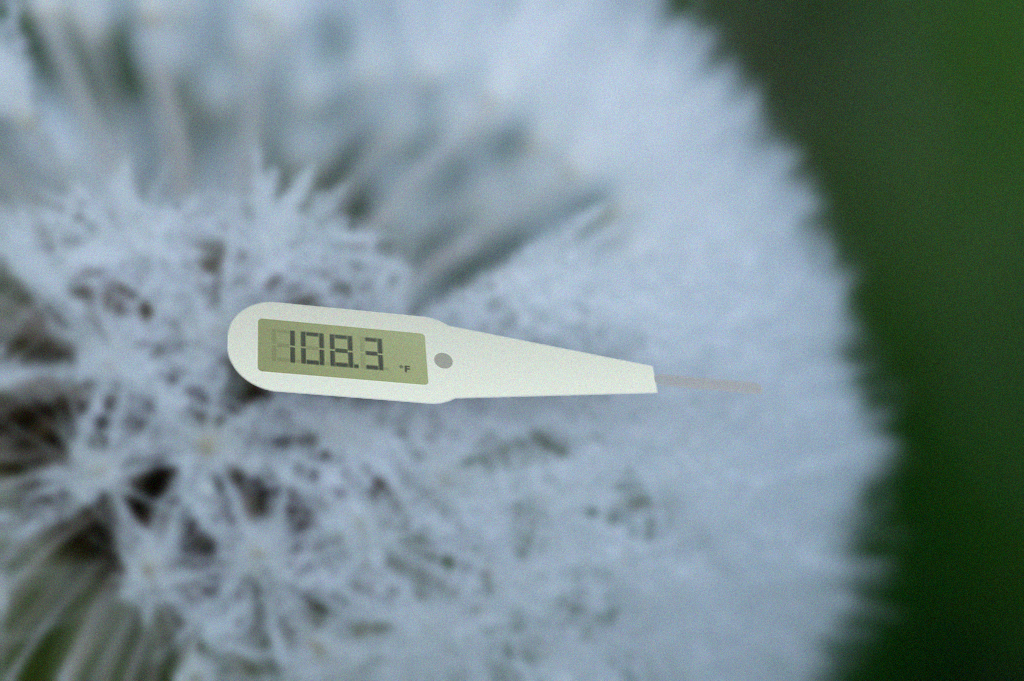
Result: 108.3 °F
